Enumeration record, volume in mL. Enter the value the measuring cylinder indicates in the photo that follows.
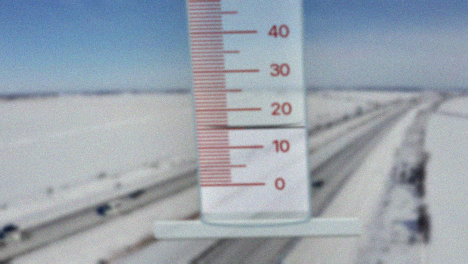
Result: 15 mL
